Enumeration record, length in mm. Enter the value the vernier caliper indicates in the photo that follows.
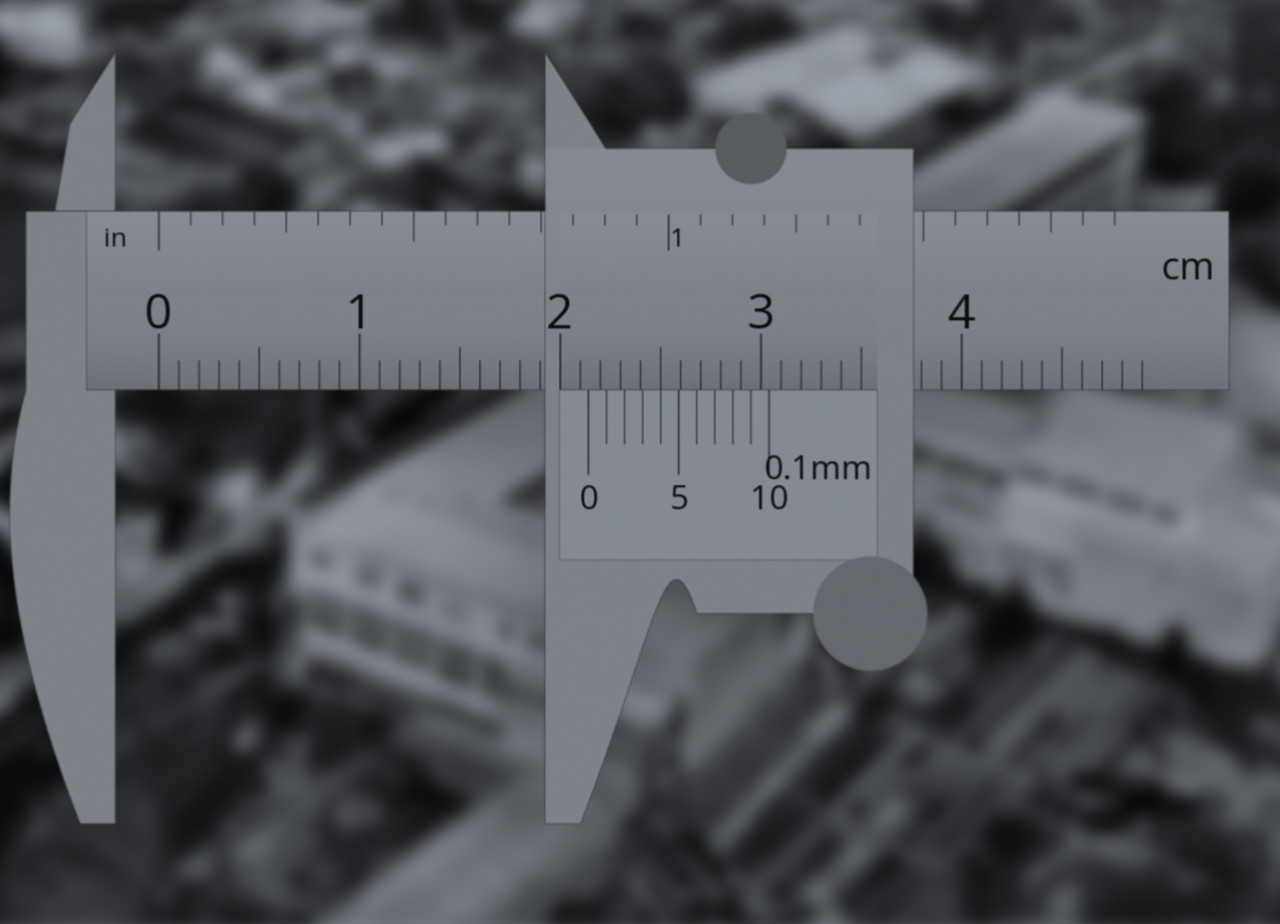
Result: 21.4 mm
